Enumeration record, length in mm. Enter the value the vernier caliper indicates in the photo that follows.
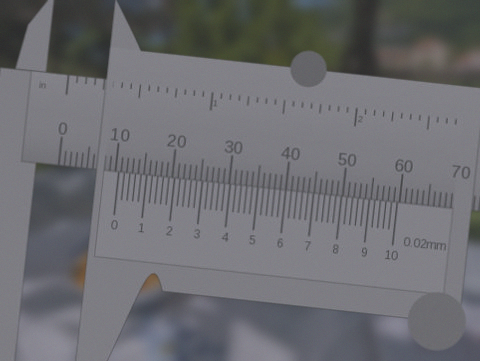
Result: 10.6 mm
